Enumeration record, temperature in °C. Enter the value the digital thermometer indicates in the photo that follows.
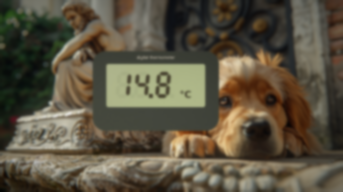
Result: 14.8 °C
